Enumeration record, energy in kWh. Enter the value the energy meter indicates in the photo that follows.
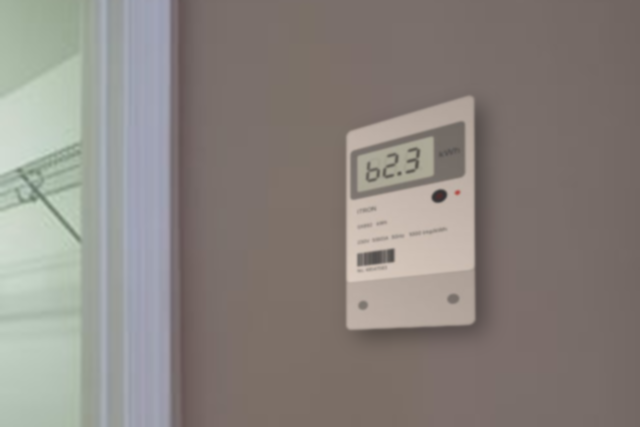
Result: 62.3 kWh
